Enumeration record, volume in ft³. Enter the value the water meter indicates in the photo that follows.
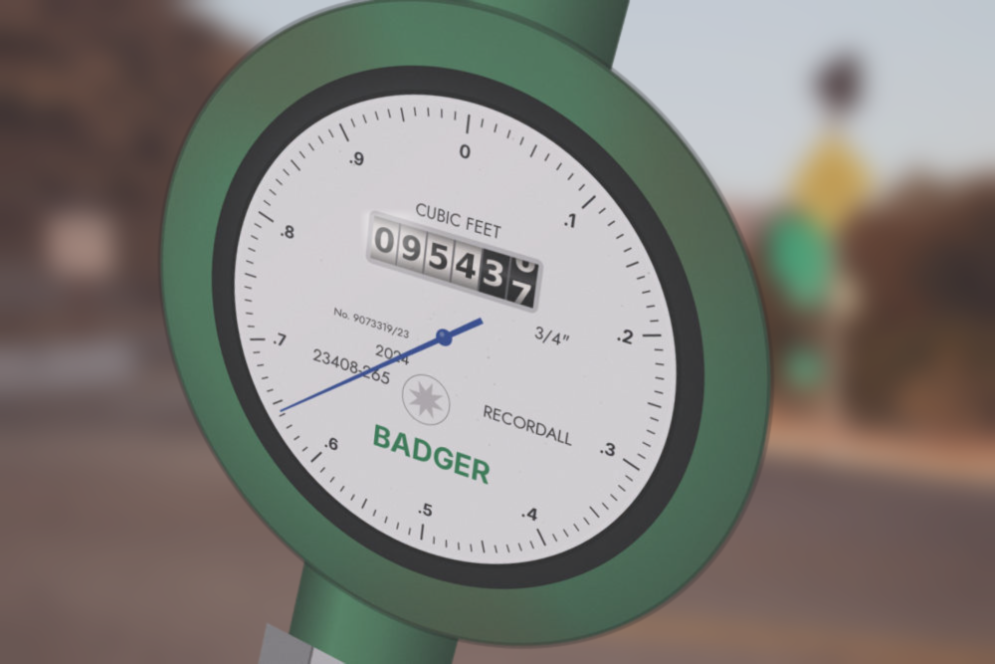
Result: 95436.64 ft³
